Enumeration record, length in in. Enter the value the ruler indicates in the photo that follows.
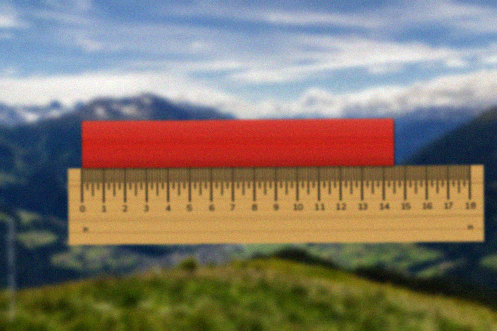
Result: 14.5 in
